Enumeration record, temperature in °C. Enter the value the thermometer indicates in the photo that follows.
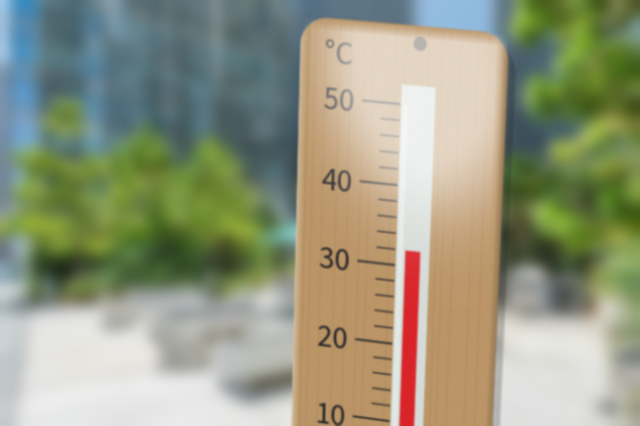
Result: 32 °C
